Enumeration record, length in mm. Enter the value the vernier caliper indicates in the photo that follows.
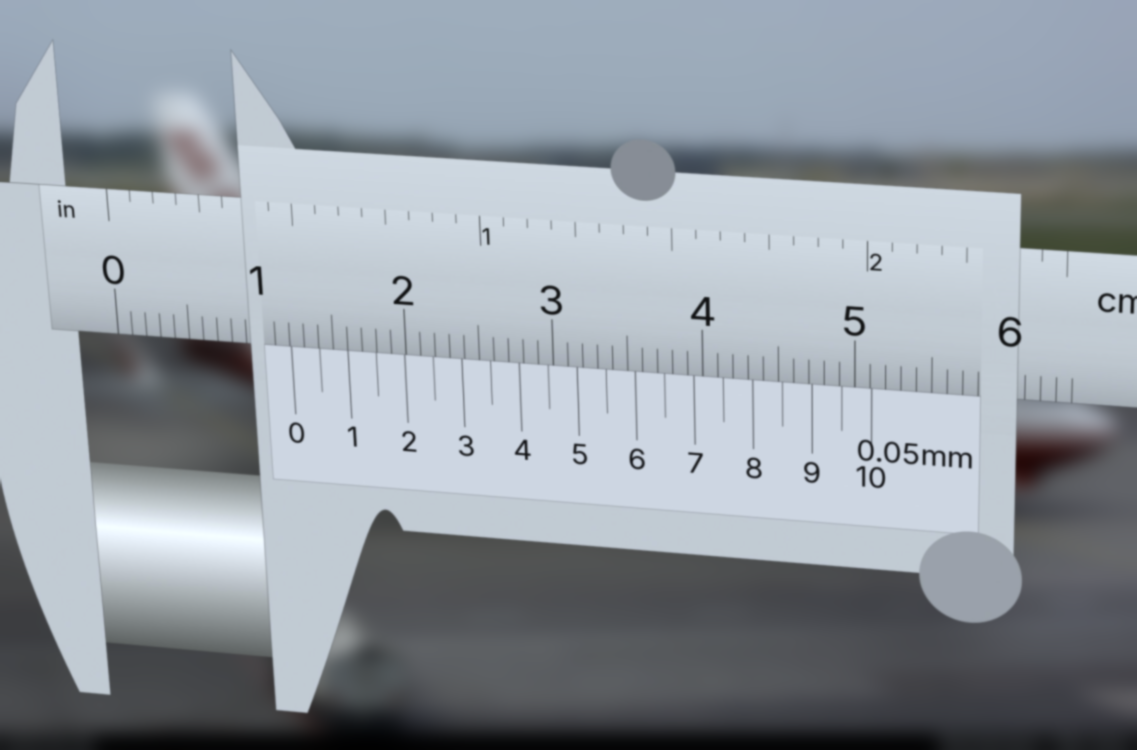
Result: 12.1 mm
